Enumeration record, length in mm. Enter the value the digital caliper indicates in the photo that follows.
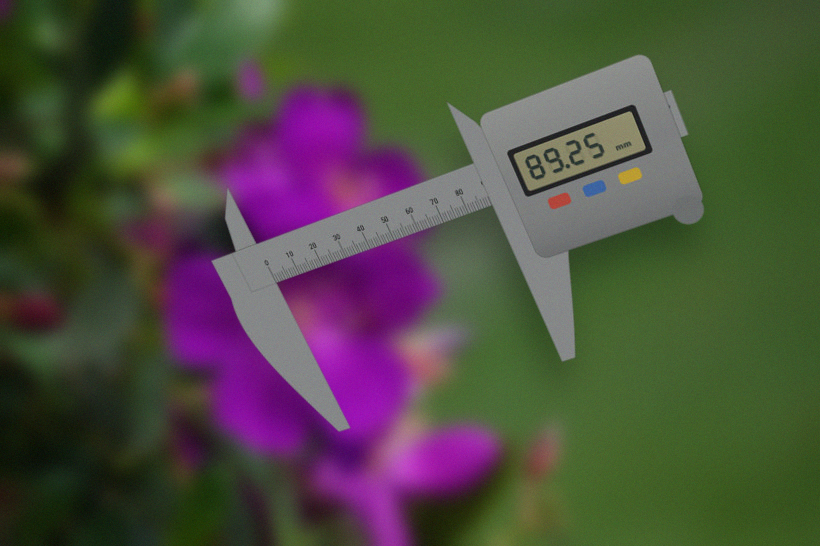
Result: 89.25 mm
